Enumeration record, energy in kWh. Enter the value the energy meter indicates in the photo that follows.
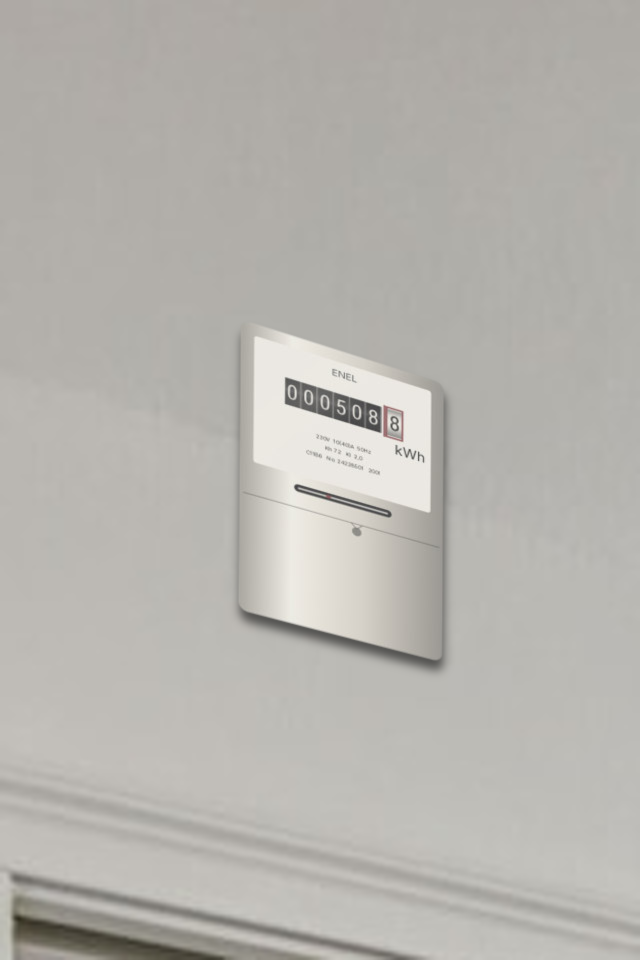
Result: 508.8 kWh
